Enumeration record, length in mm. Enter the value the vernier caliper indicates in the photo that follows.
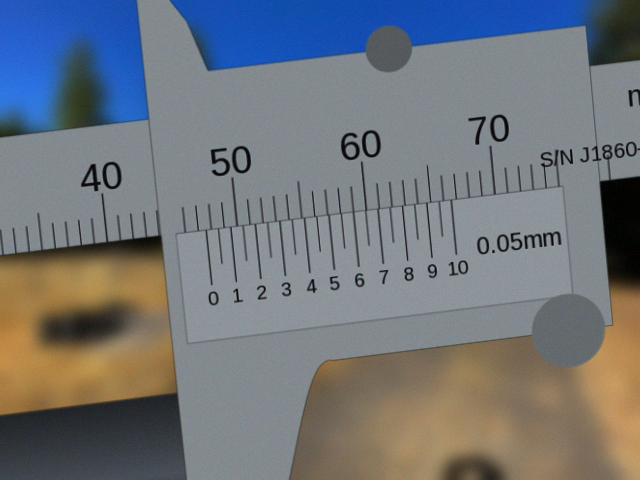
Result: 47.6 mm
